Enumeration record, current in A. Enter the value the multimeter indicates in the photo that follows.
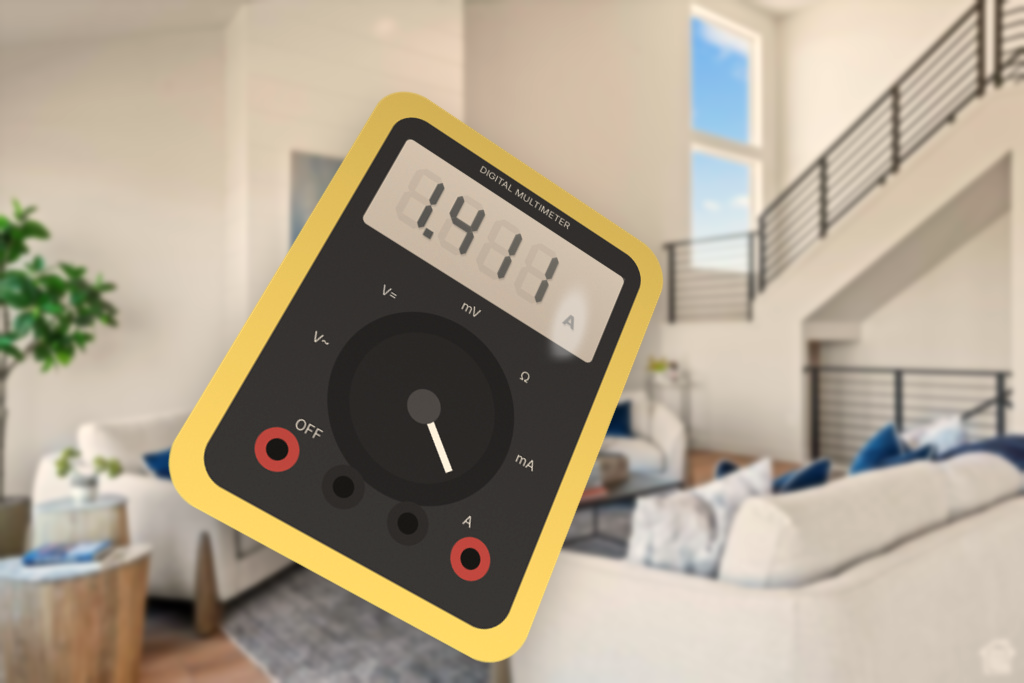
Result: 1.411 A
